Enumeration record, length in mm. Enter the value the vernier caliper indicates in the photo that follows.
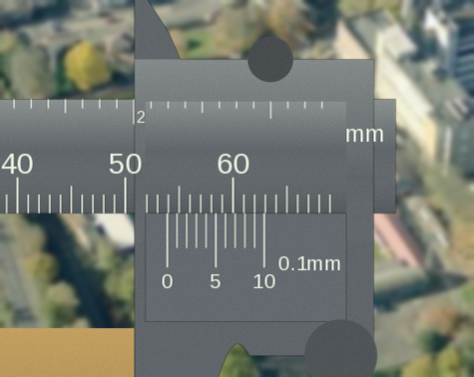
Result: 53.9 mm
